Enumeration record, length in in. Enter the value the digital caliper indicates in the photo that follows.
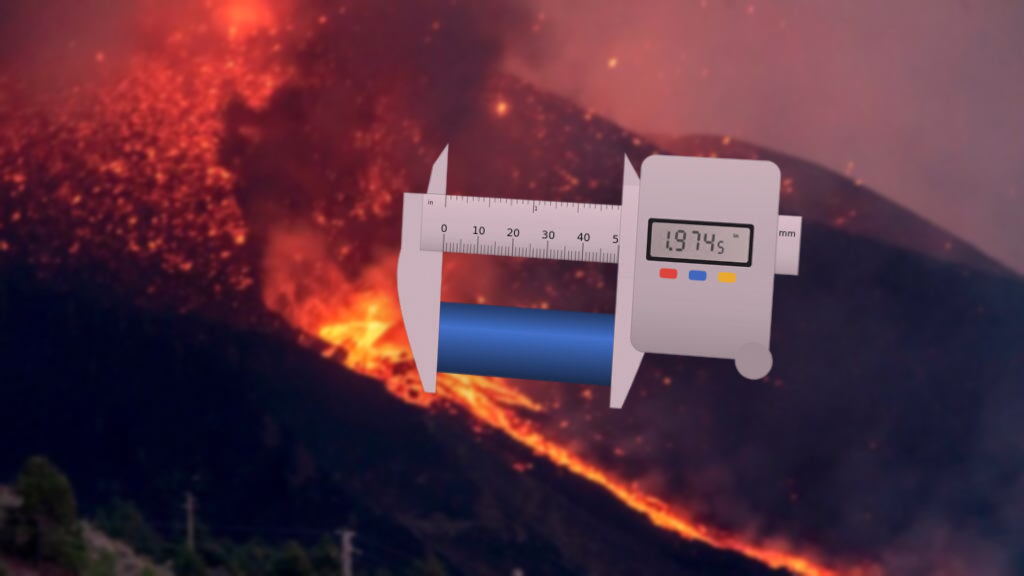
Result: 1.9745 in
